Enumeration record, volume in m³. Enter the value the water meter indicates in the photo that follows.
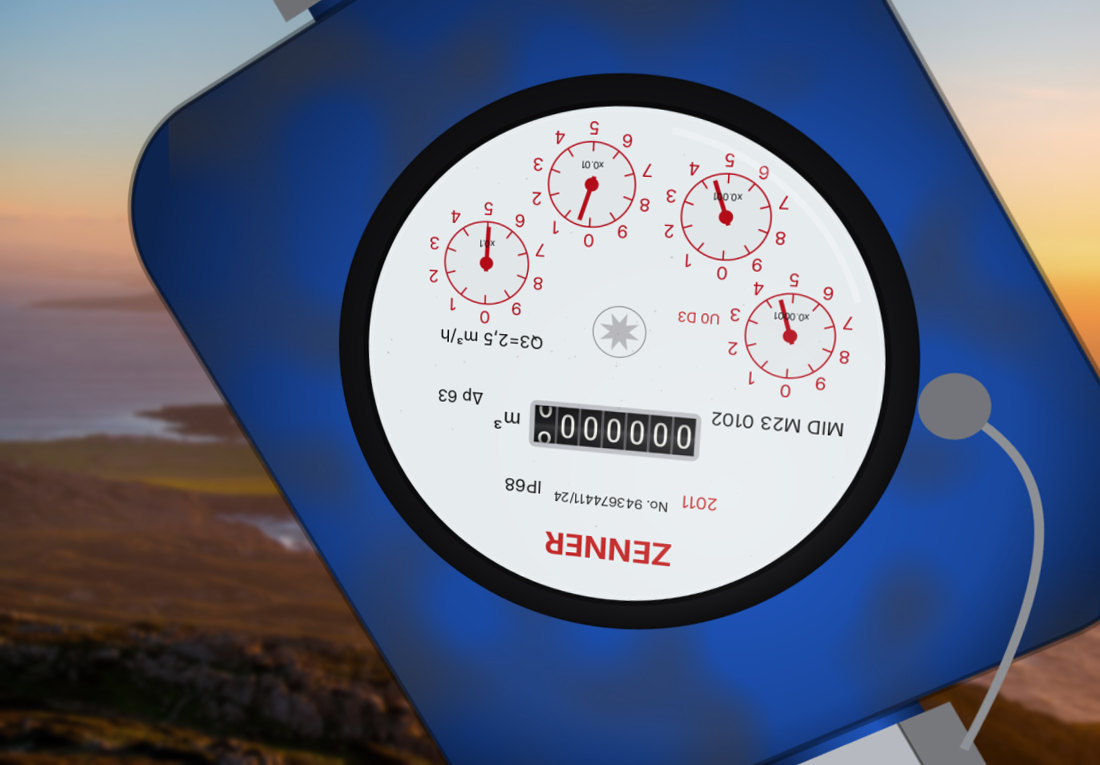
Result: 8.5044 m³
